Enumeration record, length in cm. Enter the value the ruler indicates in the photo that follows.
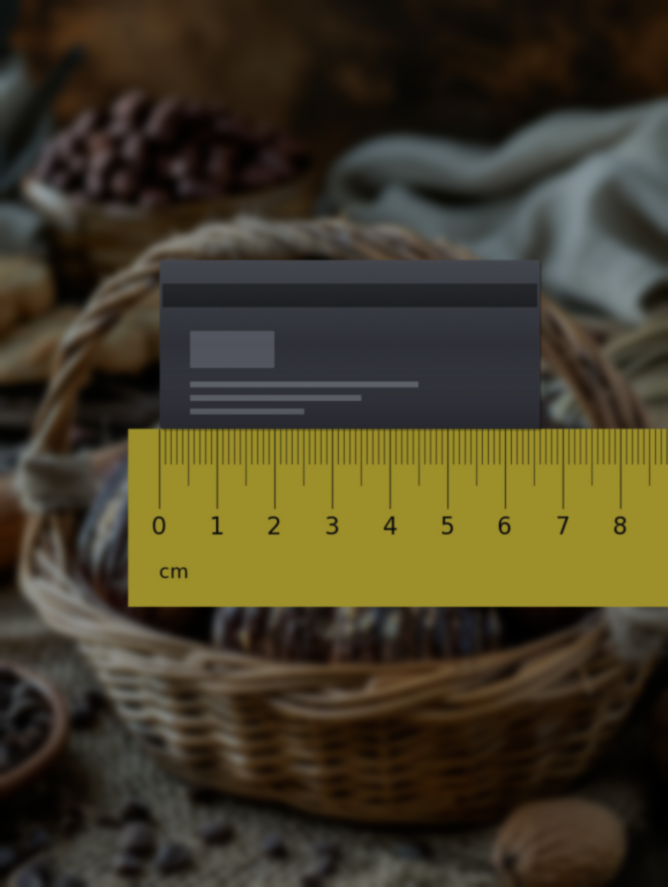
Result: 6.6 cm
